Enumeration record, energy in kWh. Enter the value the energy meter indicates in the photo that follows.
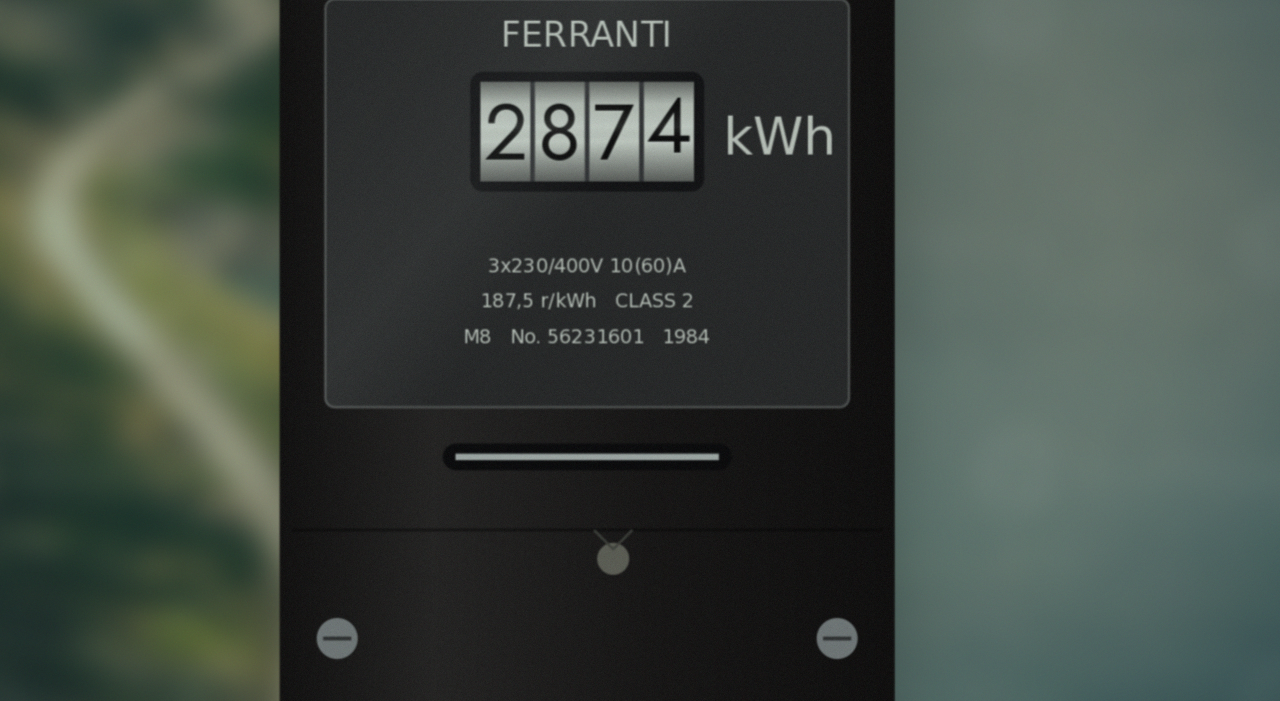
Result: 2874 kWh
